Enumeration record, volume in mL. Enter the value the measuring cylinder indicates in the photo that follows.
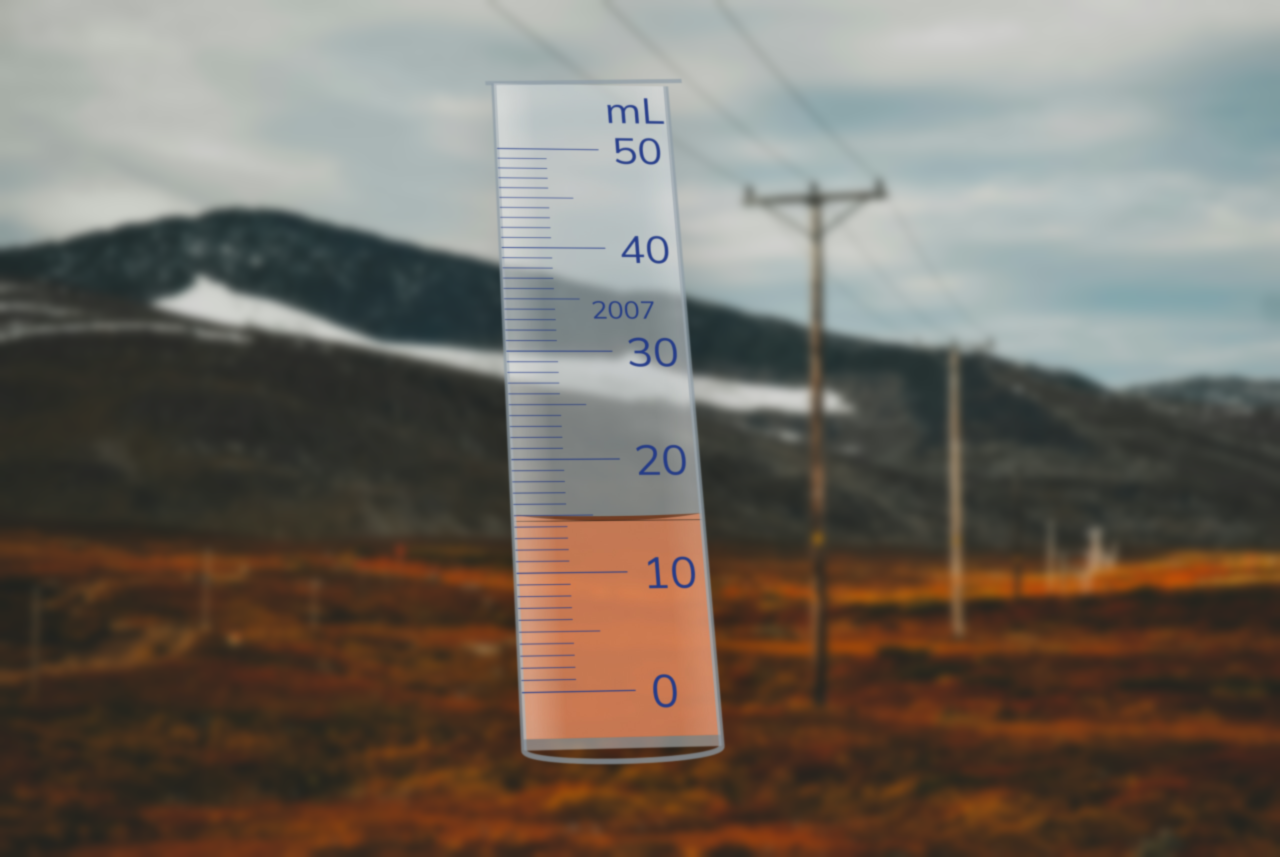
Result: 14.5 mL
